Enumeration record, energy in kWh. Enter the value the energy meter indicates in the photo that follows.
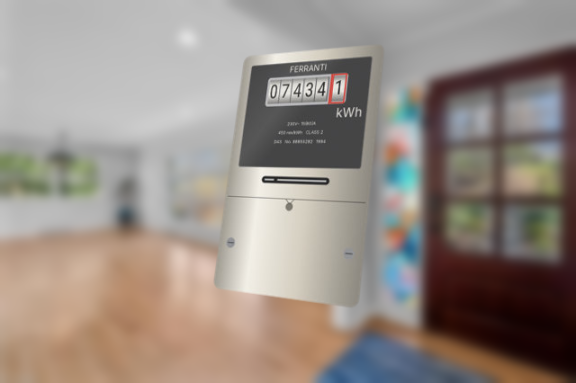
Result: 7434.1 kWh
